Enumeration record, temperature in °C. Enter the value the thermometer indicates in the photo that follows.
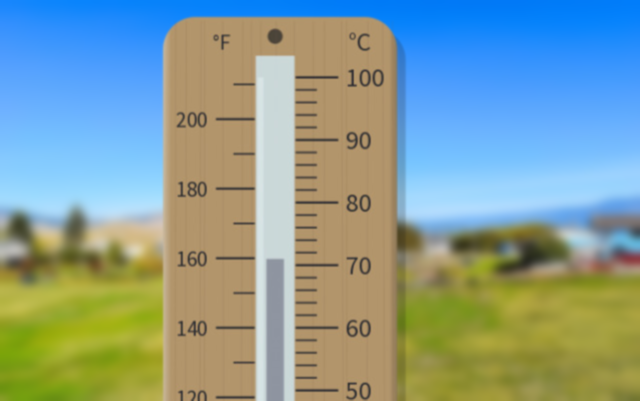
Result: 71 °C
